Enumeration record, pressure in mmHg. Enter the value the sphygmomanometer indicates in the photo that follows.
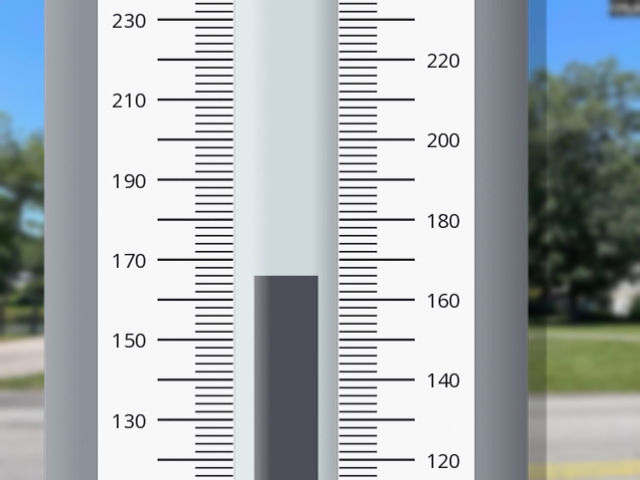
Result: 166 mmHg
